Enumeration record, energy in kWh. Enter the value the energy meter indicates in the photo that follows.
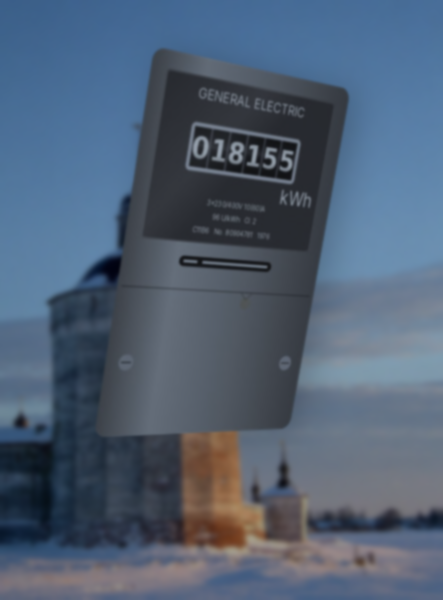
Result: 18155 kWh
